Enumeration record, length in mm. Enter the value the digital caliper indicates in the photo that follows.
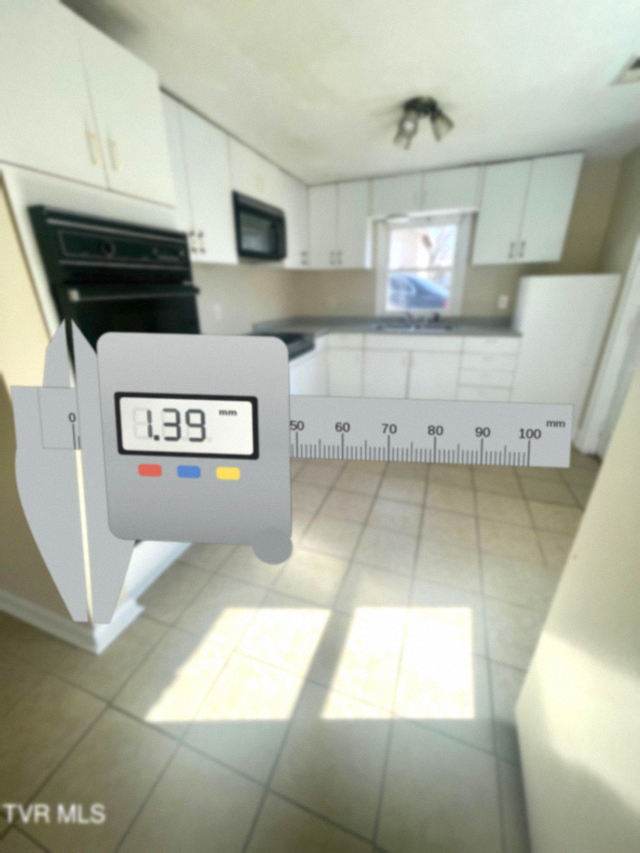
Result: 1.39 mm
